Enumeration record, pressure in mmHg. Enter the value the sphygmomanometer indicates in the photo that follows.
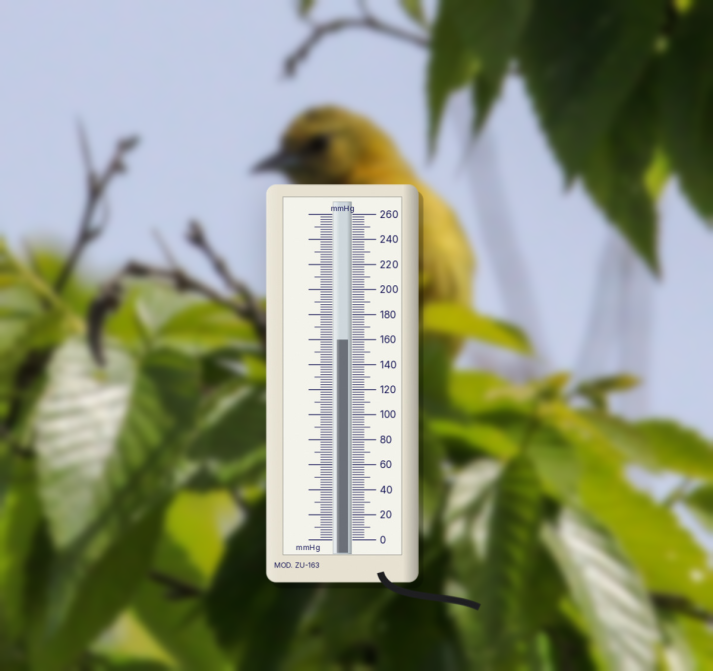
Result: 160 mmHg
